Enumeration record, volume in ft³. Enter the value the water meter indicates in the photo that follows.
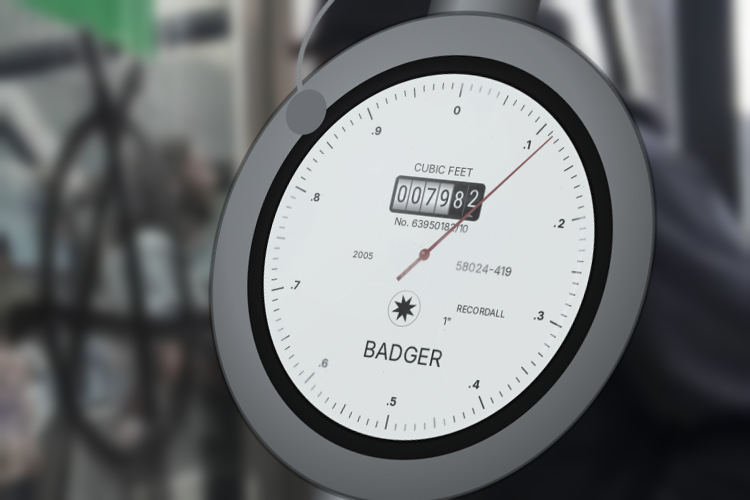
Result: 7982.11 ft³
